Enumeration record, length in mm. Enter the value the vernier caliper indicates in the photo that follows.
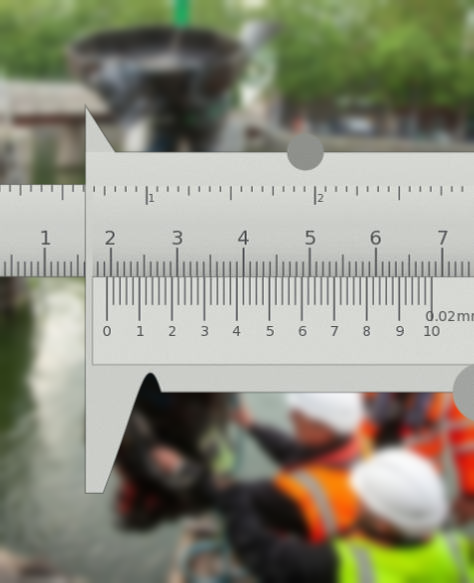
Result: 19.4 mm
